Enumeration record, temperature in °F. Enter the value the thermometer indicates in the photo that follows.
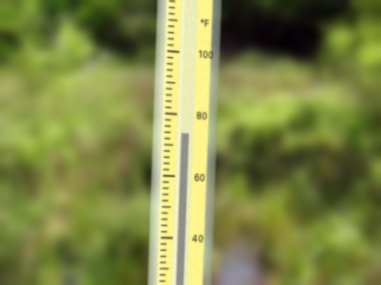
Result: 74 °F
